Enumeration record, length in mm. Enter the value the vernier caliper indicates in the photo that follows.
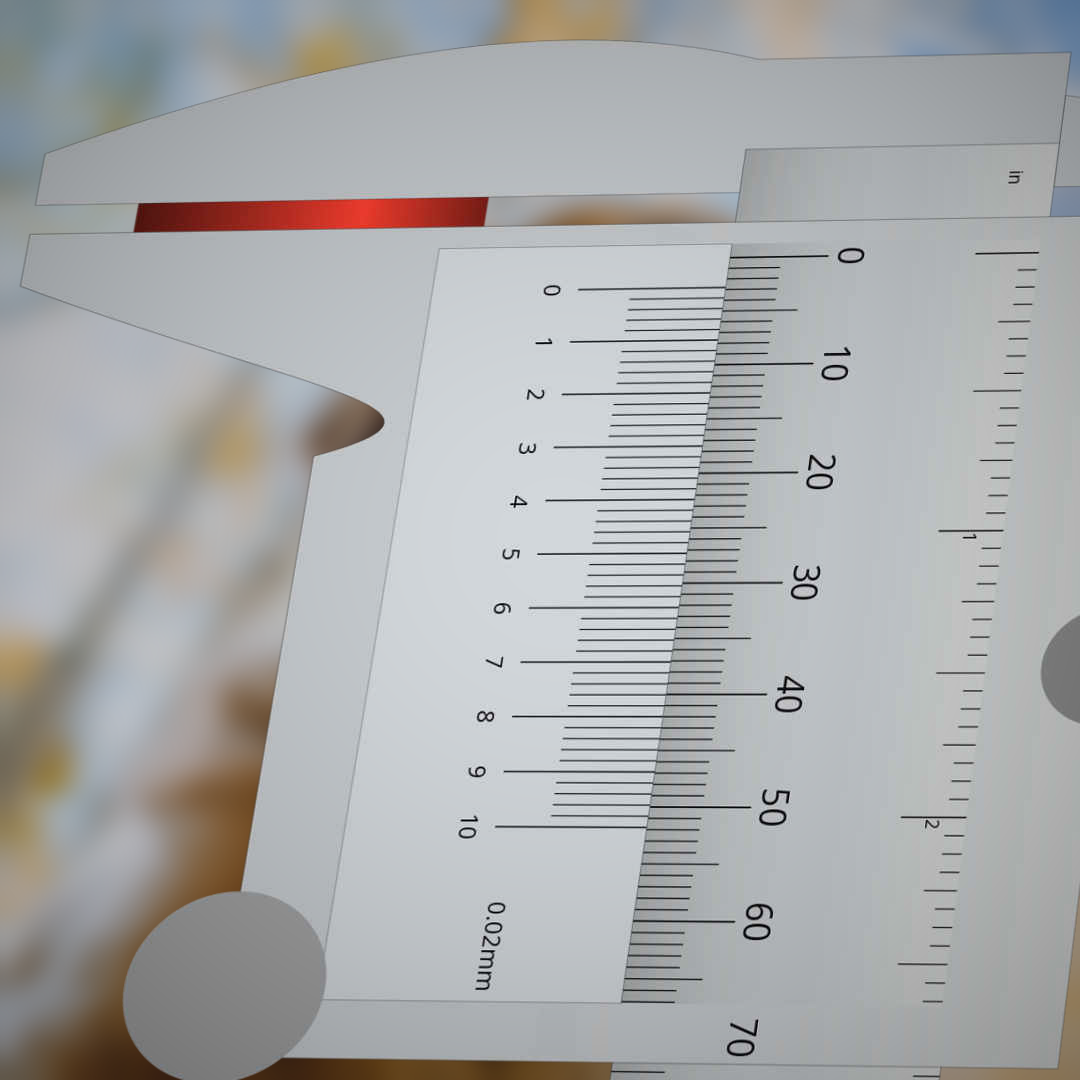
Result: 2.8 mm
